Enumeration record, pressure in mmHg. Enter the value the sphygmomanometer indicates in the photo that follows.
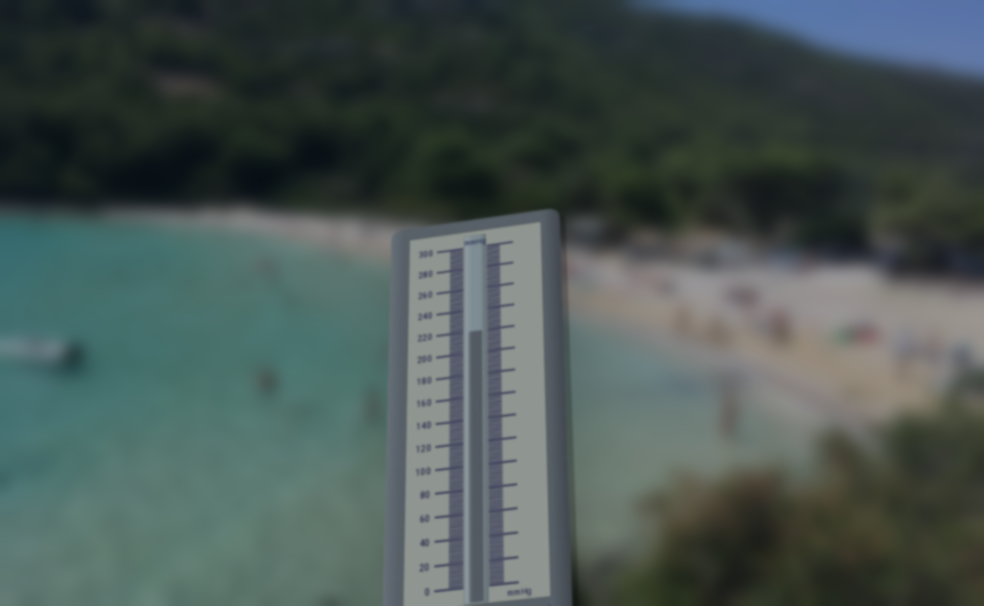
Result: 220 mmHg
